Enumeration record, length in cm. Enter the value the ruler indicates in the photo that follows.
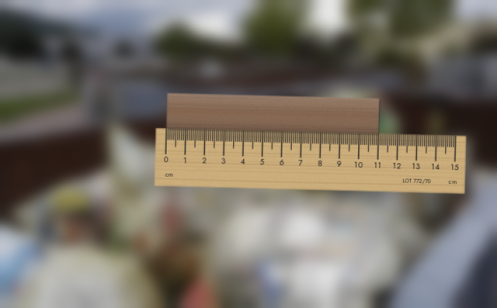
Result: 11 cm
